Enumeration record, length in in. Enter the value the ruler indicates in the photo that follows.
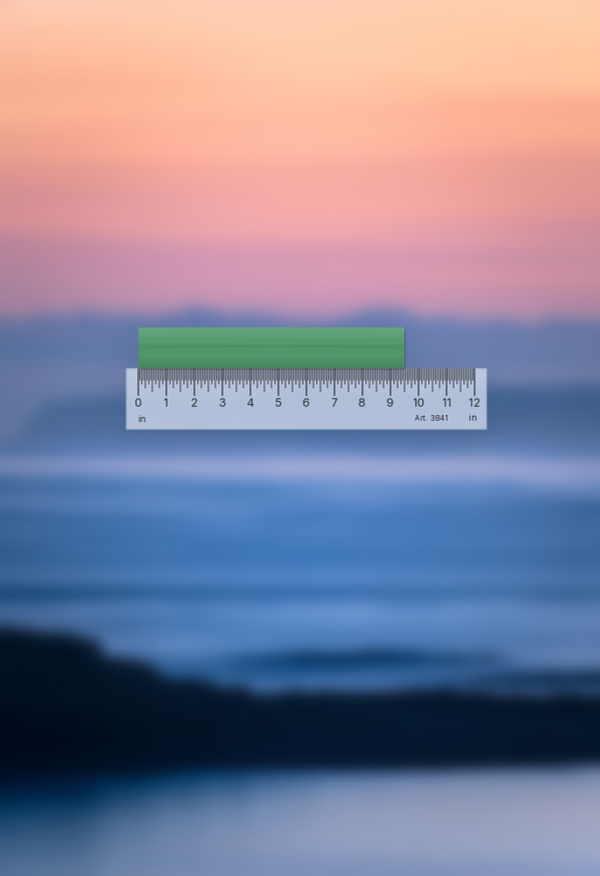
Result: 9.5 in
